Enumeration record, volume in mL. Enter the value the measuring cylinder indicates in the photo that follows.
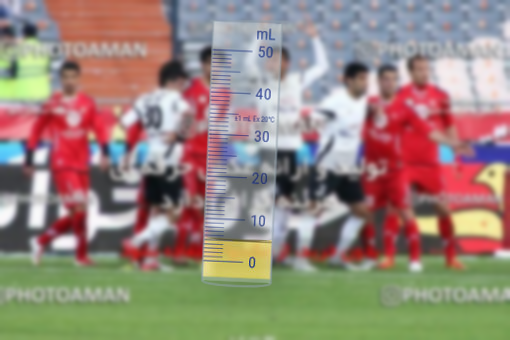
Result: 5 mL
